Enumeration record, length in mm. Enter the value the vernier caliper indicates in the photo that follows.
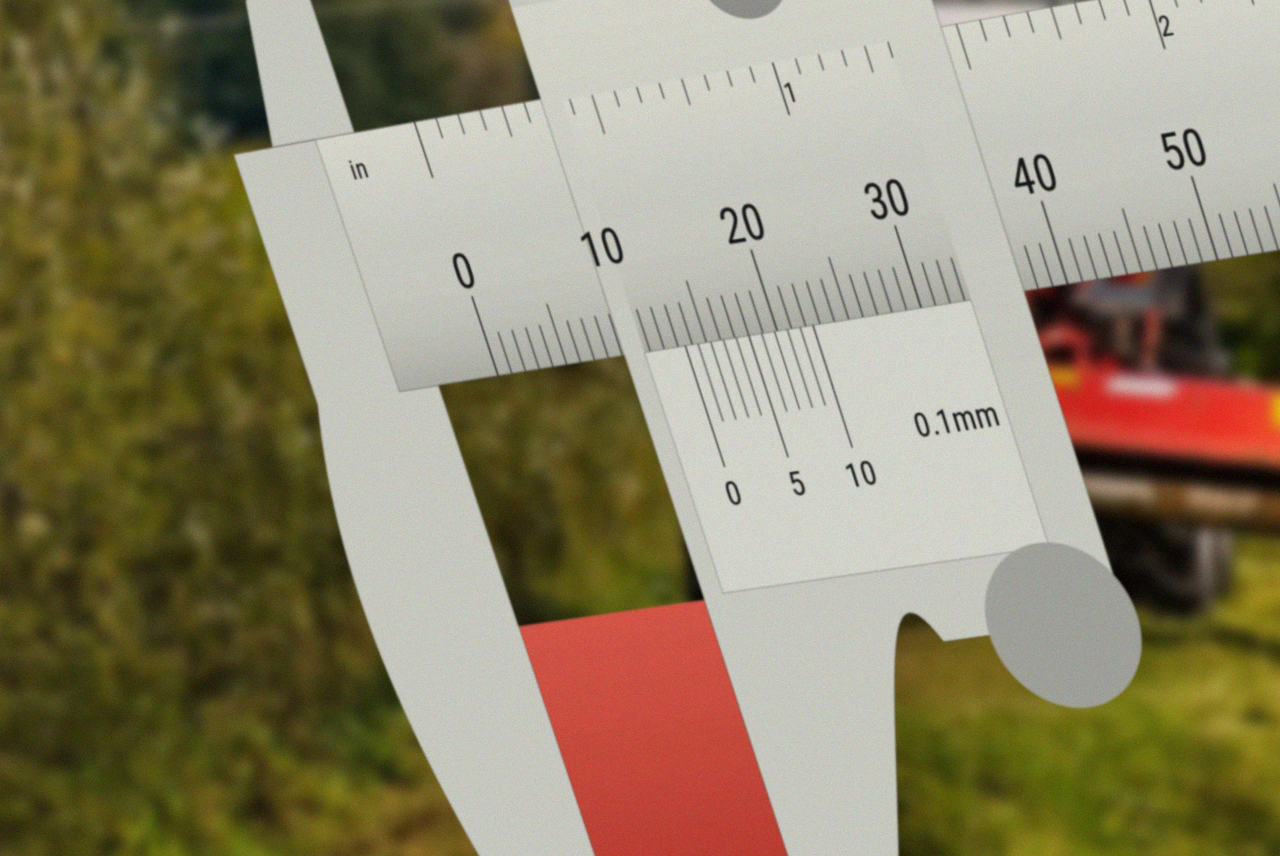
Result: 13.5 mm
